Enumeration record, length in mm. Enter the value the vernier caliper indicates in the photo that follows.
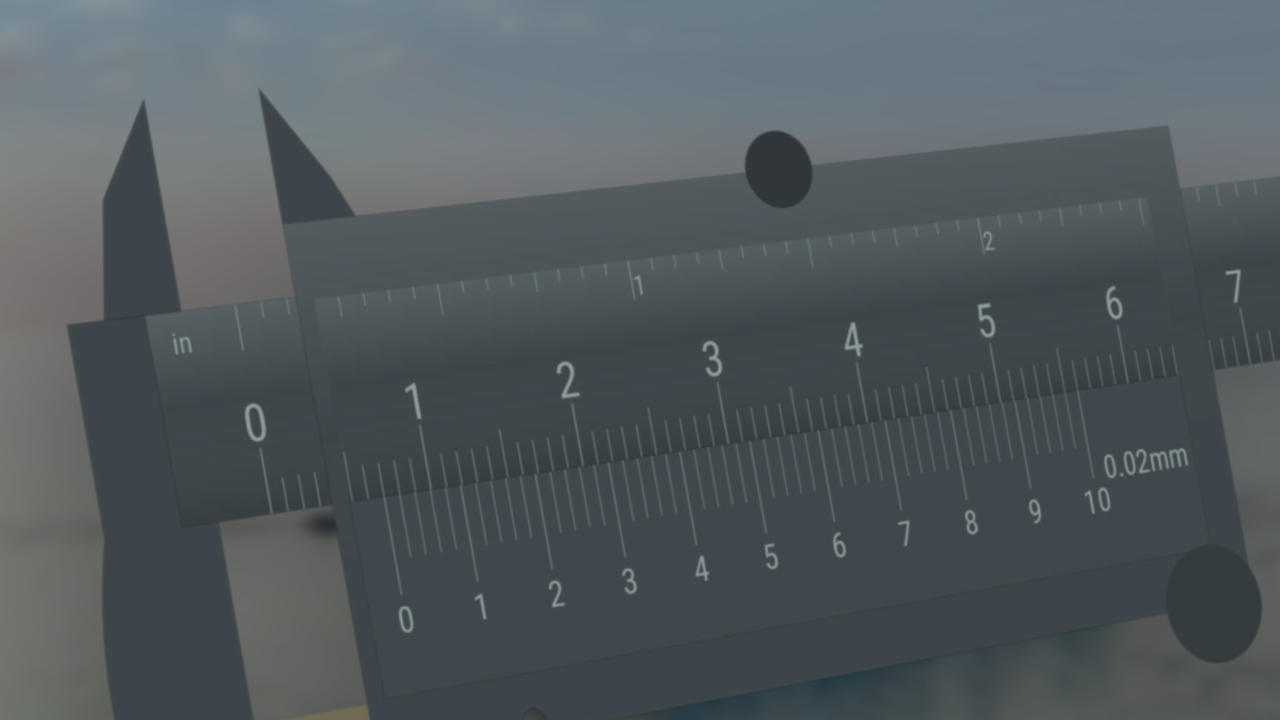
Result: 7.0 mm
